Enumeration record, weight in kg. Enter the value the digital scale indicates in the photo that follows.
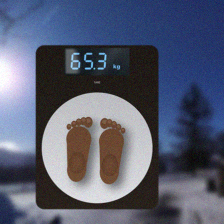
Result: 65.3 kg
